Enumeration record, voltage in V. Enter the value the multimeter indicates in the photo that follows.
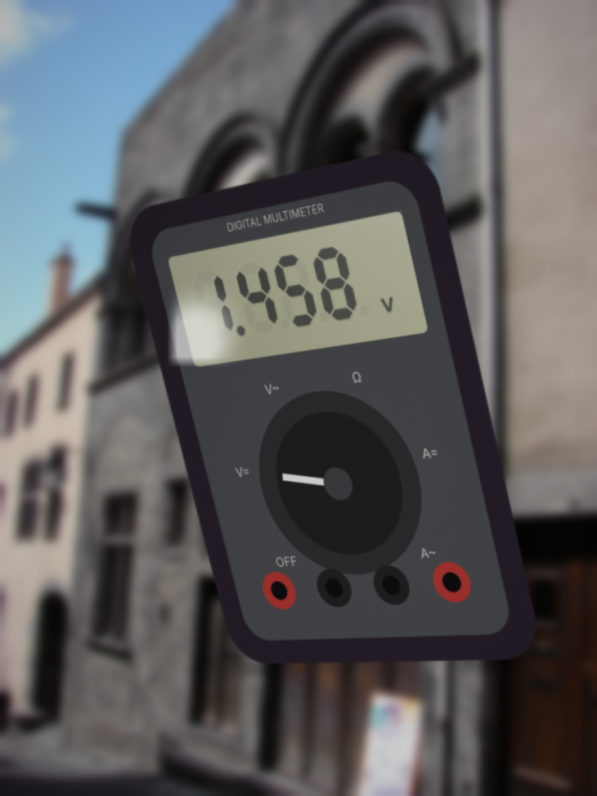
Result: 1.458 V
